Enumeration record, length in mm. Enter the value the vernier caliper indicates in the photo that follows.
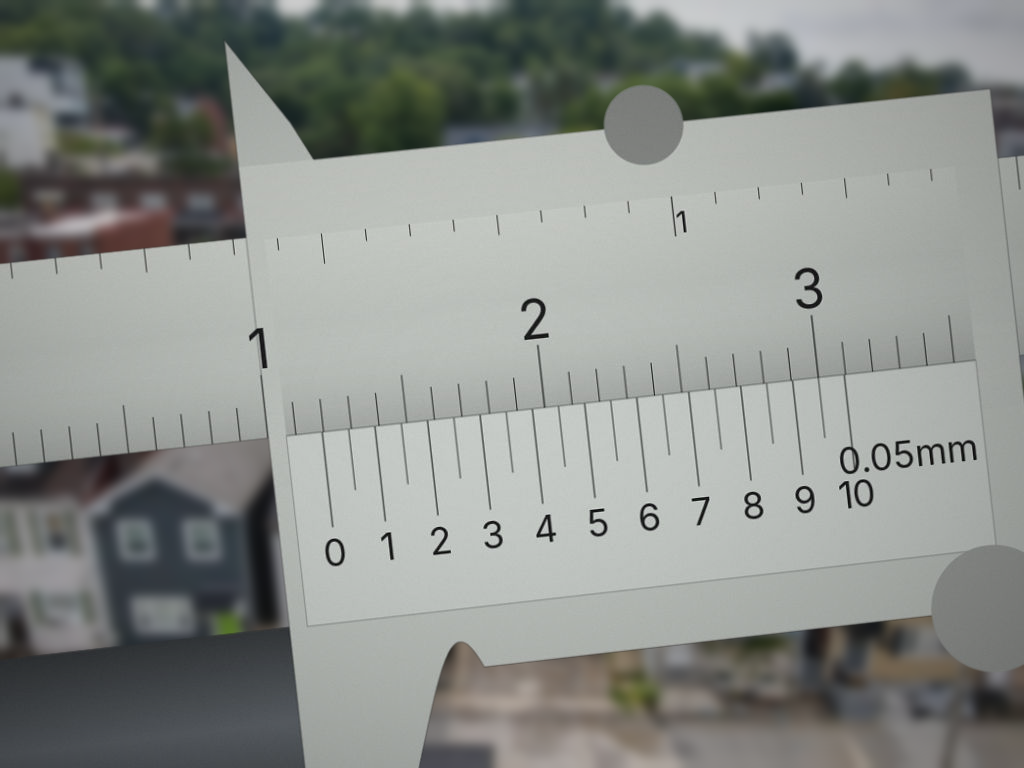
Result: 11.95 mm
